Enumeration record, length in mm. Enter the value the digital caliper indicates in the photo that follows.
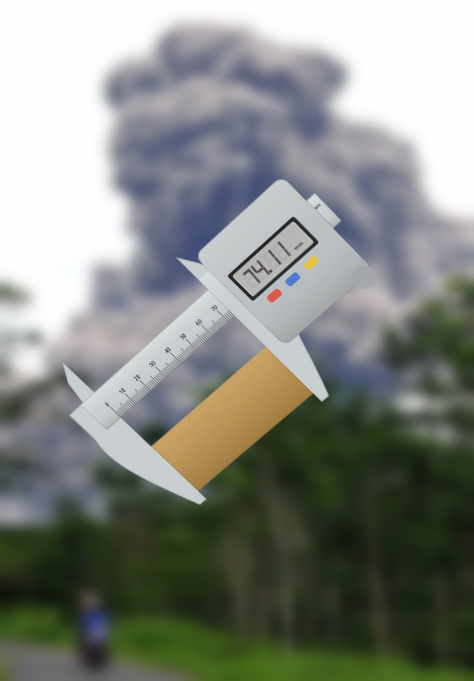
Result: 74.11 mm
